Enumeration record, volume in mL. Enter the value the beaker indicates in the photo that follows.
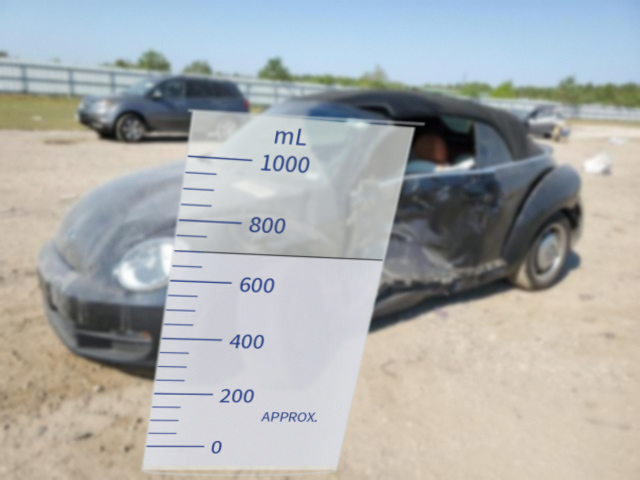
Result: 700 mL
